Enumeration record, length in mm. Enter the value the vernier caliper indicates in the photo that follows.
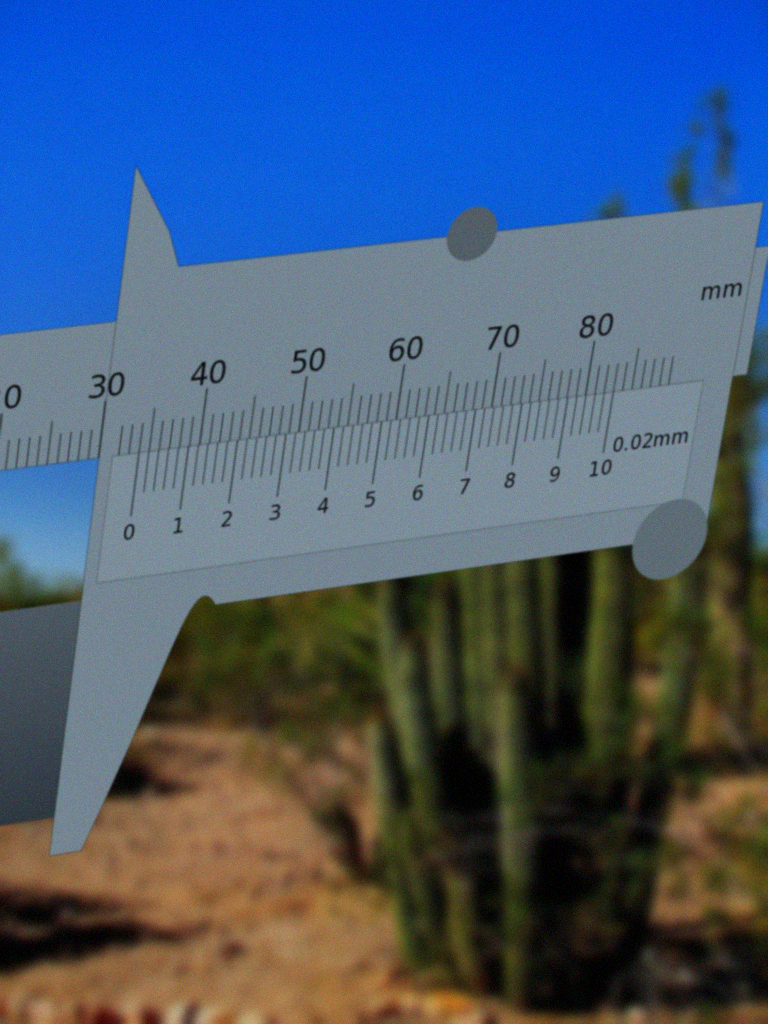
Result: 34.0 mm
